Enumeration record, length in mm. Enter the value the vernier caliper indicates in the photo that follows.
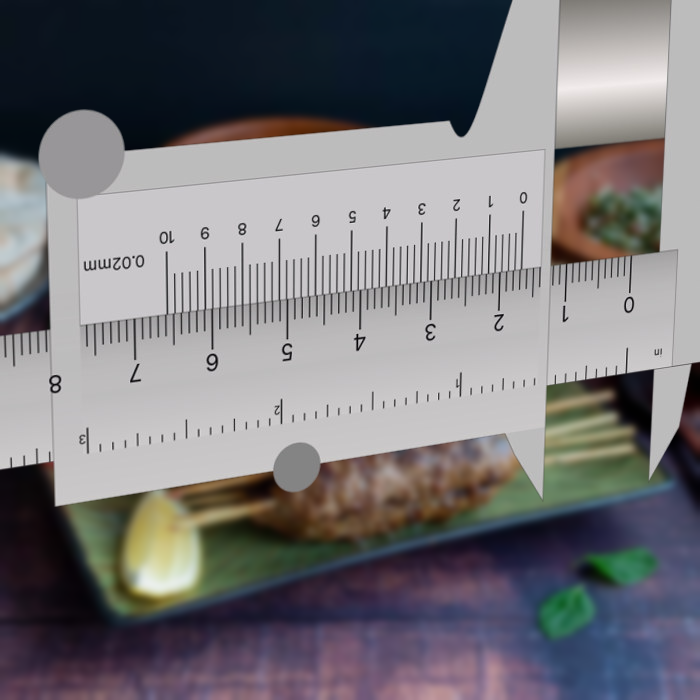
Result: 16.8 mm
